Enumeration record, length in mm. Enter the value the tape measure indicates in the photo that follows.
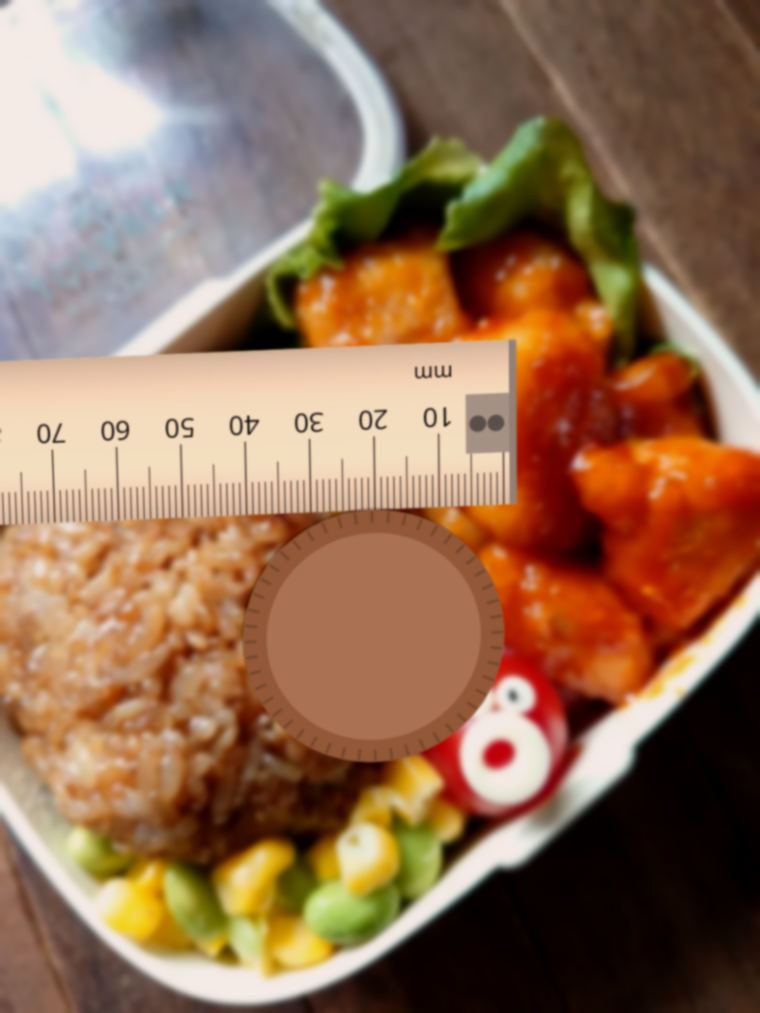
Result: 41 mm
